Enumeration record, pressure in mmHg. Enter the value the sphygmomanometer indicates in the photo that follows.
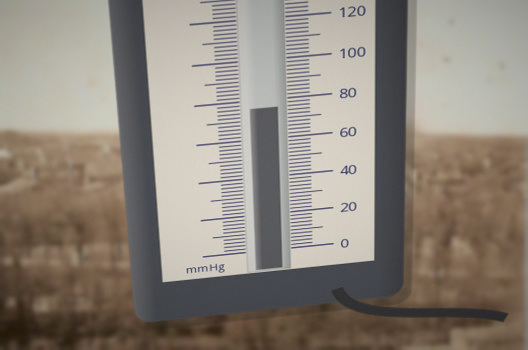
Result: 76 mmHg
